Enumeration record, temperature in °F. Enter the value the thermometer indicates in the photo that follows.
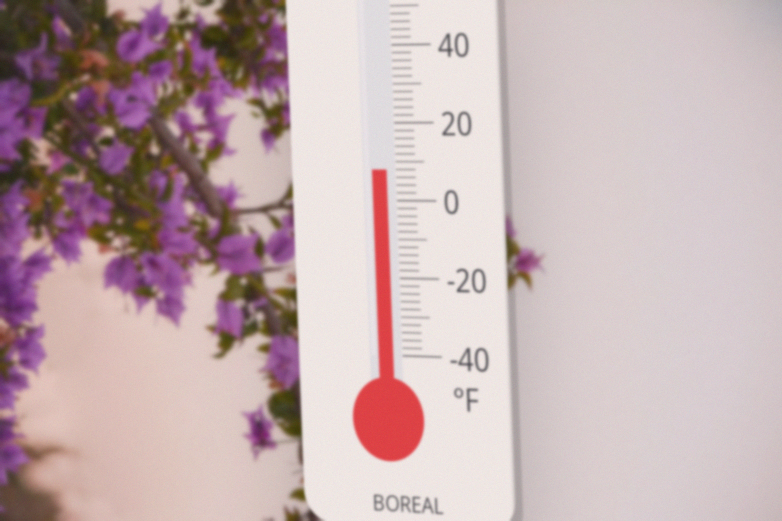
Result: 8 °F
